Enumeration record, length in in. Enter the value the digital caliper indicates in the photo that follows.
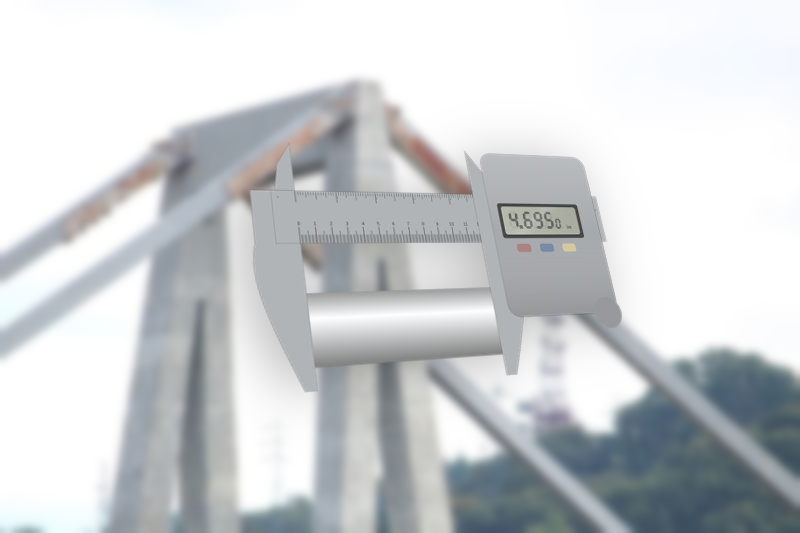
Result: 4.6950 in
